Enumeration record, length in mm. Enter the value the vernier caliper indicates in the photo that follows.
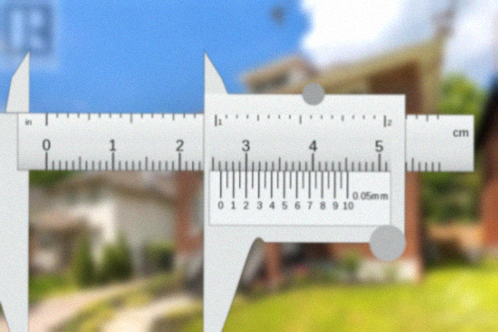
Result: 26.2 mm
